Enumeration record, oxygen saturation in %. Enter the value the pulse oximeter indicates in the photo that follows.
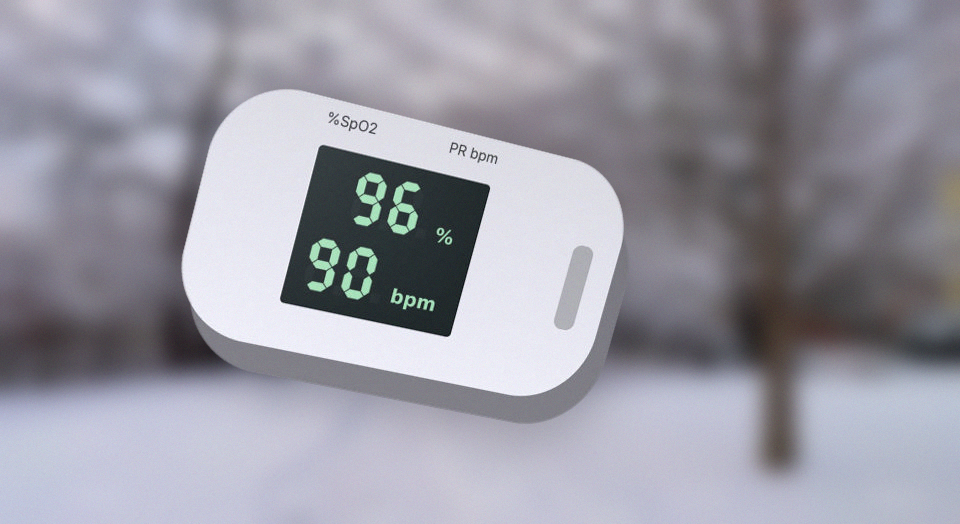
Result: 96 %
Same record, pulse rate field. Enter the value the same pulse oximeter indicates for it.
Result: 90 bpm
